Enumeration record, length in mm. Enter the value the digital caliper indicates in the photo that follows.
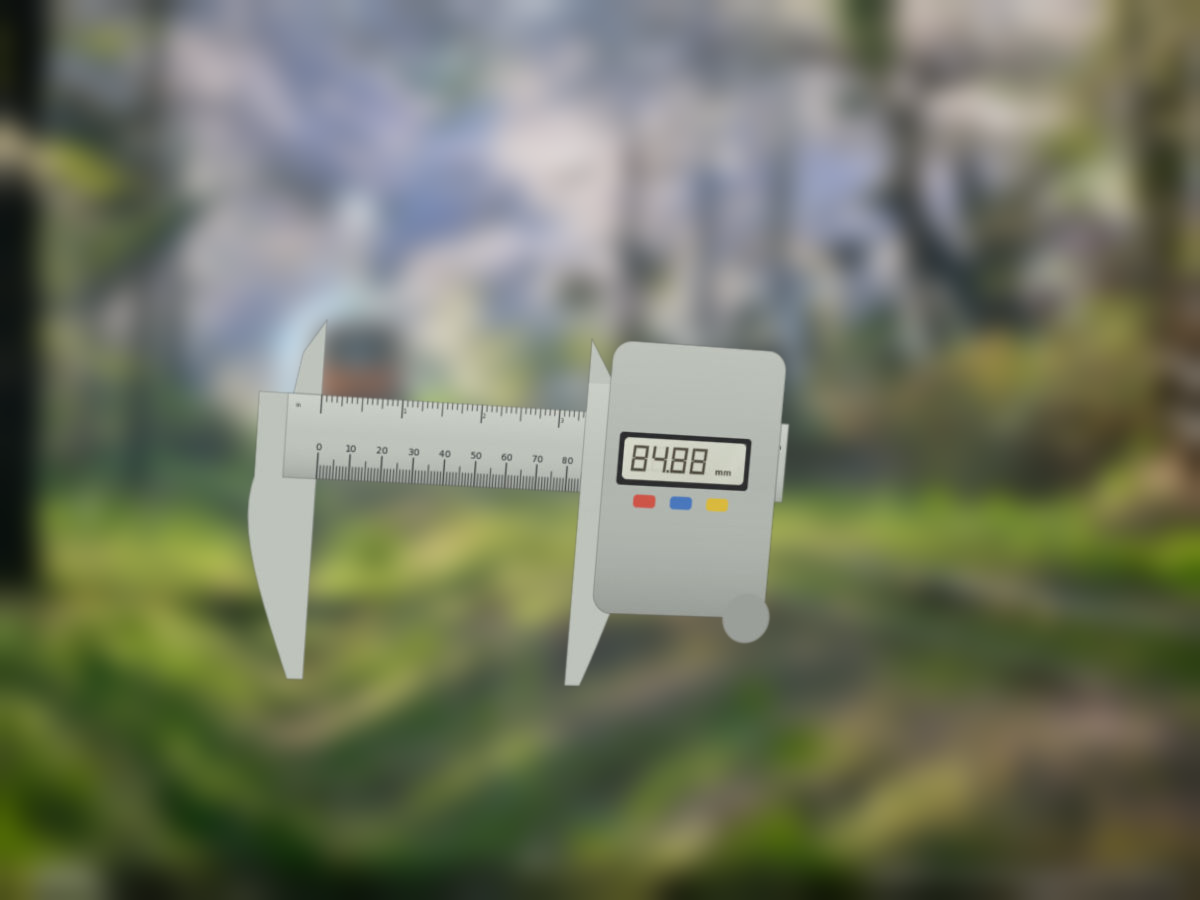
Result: 84.88 mm
